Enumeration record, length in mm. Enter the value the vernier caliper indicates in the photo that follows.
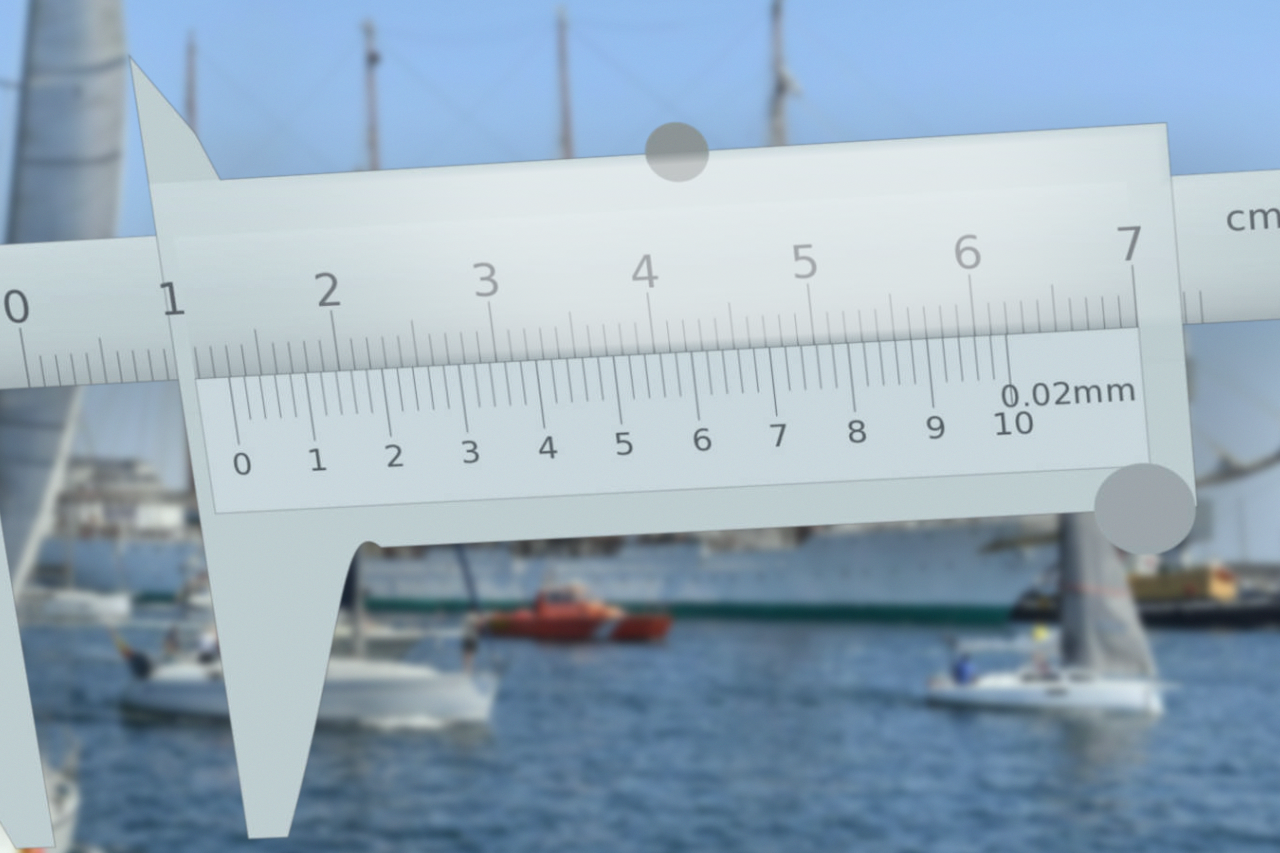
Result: 12.9 mm
